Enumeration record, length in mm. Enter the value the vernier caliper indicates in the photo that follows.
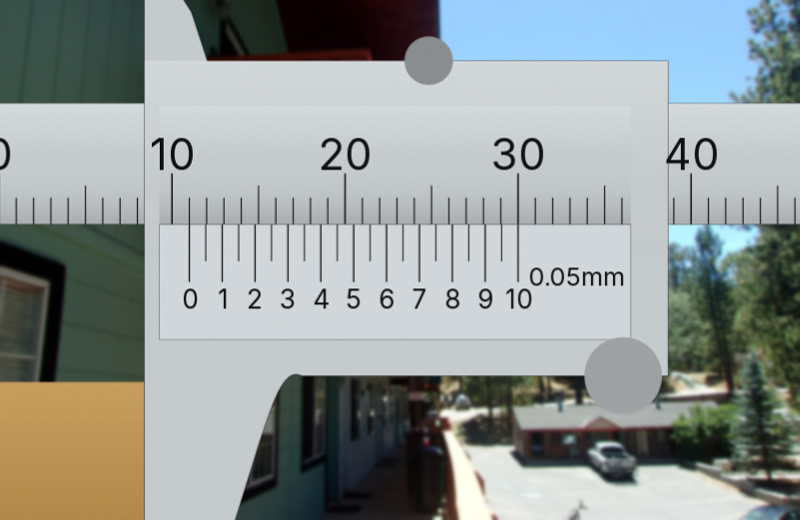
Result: 11.0 mm
